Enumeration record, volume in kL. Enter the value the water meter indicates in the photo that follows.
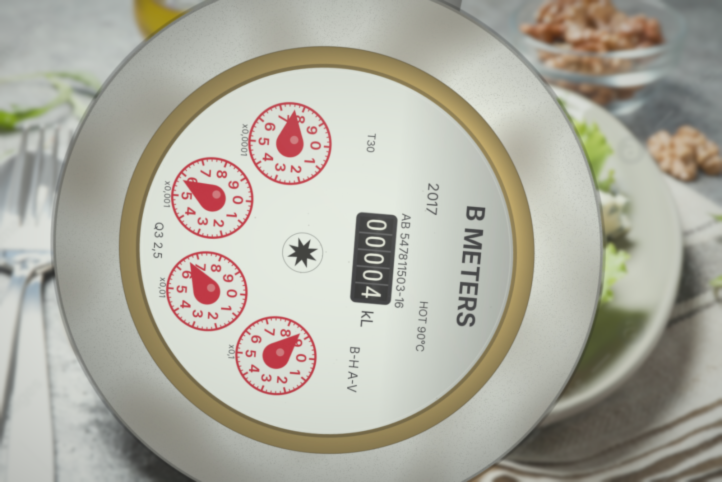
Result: 4.8657 kL
